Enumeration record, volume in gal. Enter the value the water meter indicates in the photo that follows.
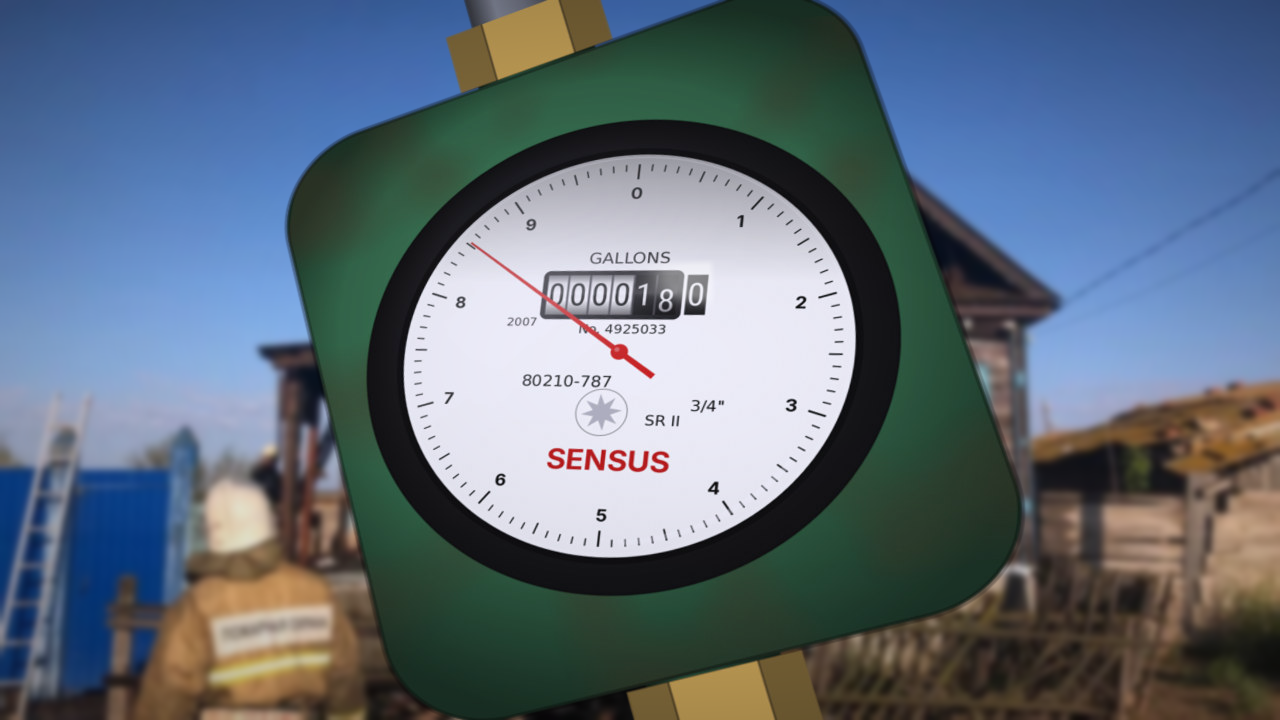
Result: 178.5 gal
